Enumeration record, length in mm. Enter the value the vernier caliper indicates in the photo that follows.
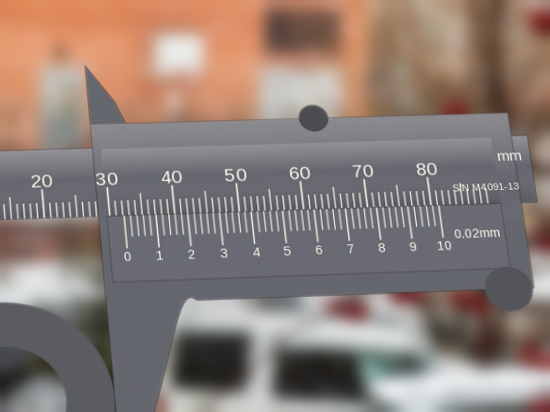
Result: 32.2 mm
